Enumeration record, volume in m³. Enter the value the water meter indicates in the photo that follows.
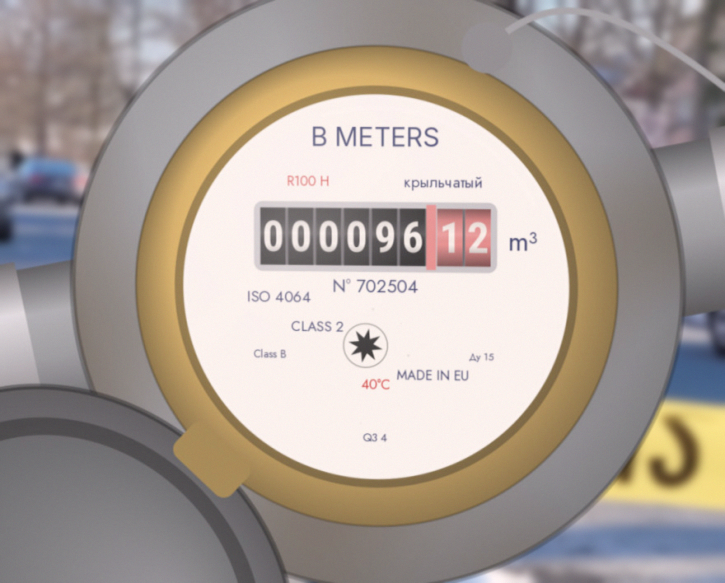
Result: 96.12 m³
